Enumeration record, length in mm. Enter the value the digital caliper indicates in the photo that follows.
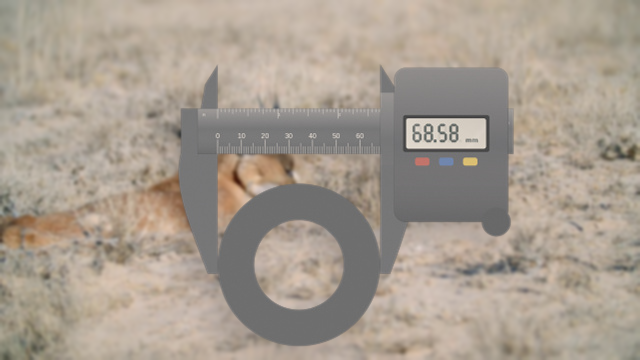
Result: 68.58 mm
